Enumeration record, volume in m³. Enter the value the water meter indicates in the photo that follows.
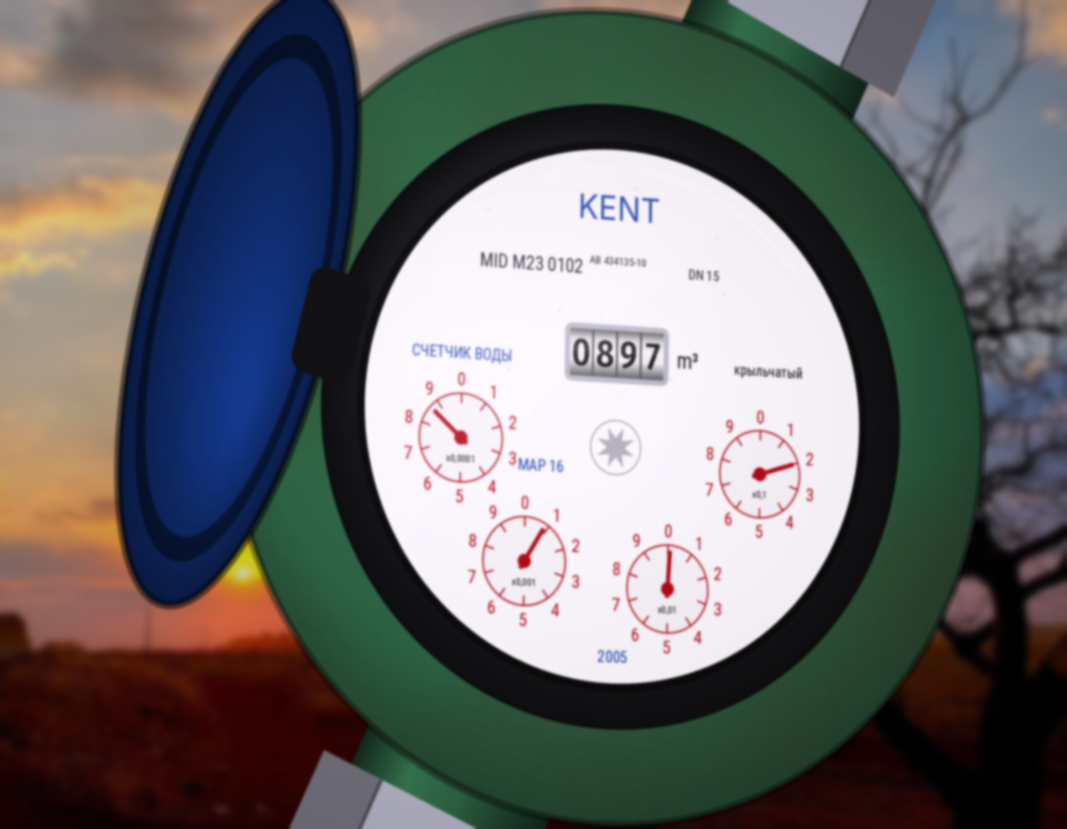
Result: 897.2008 m³
